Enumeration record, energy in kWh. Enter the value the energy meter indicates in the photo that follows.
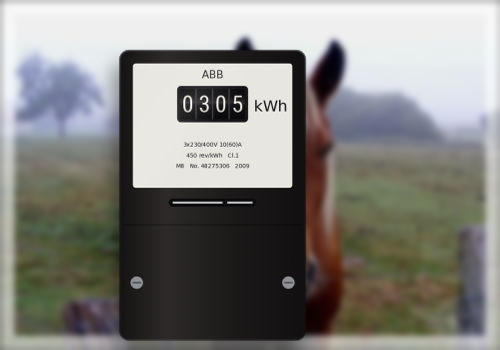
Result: 305 kWh
